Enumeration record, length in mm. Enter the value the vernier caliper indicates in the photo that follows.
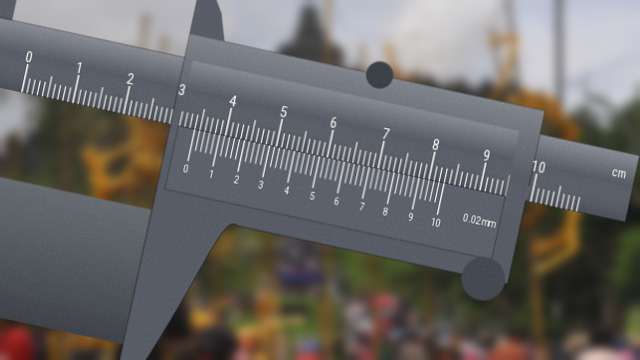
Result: 34.0 mm
